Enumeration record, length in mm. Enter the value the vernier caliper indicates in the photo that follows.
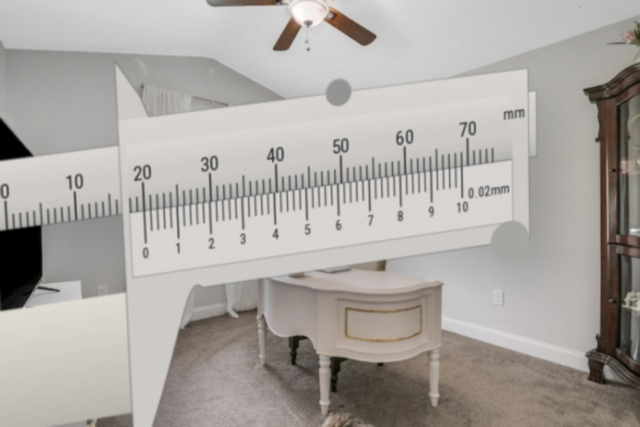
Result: 20.0 mm
